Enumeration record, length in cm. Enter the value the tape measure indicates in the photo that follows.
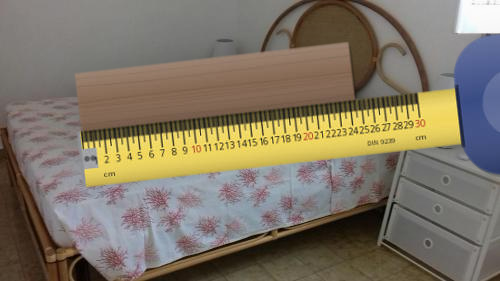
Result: 24.5 cm
